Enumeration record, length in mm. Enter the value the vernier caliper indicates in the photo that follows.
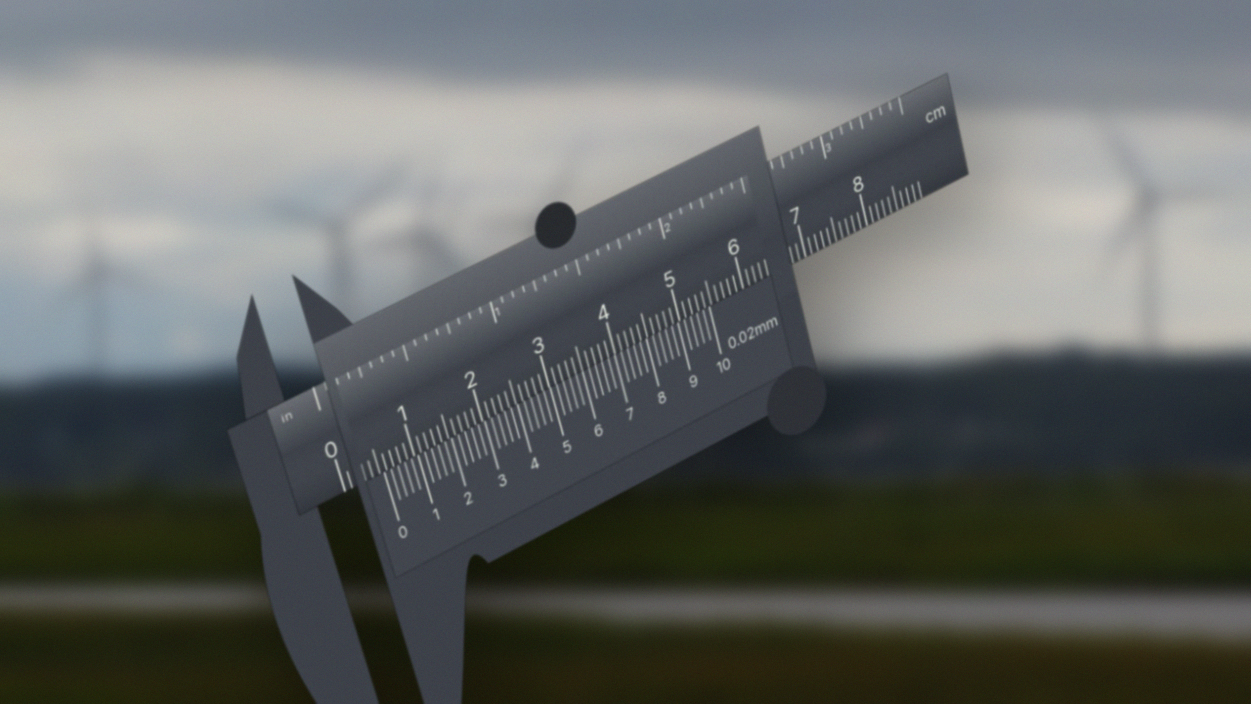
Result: 5.6 mm
